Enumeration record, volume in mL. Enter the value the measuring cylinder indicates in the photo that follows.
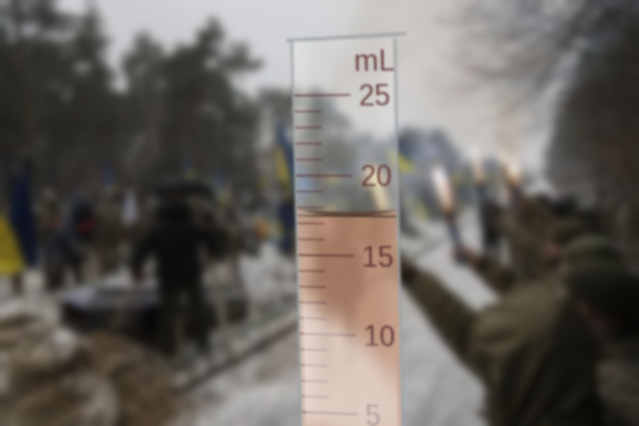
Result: 17.5 mL
